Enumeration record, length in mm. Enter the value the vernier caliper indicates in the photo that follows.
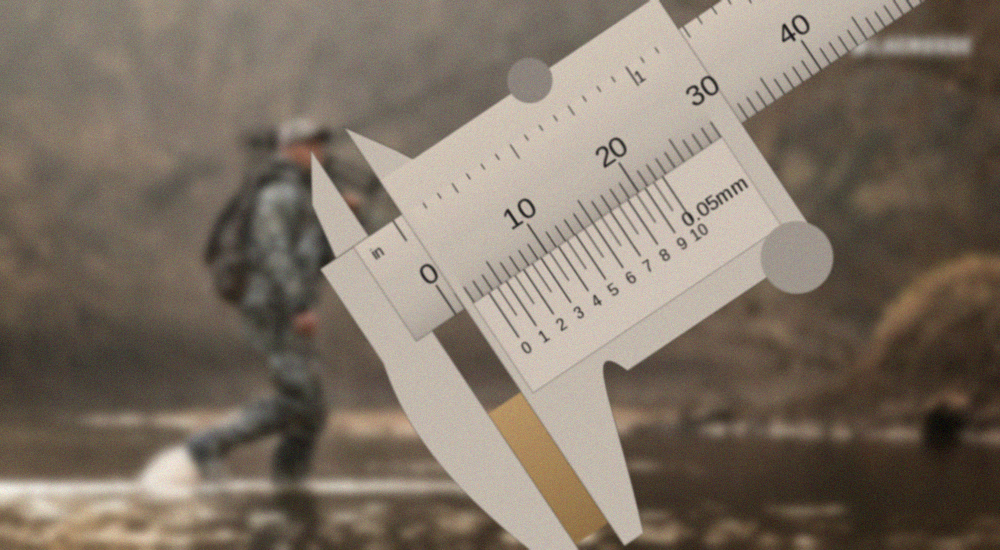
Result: 3.6 mm
